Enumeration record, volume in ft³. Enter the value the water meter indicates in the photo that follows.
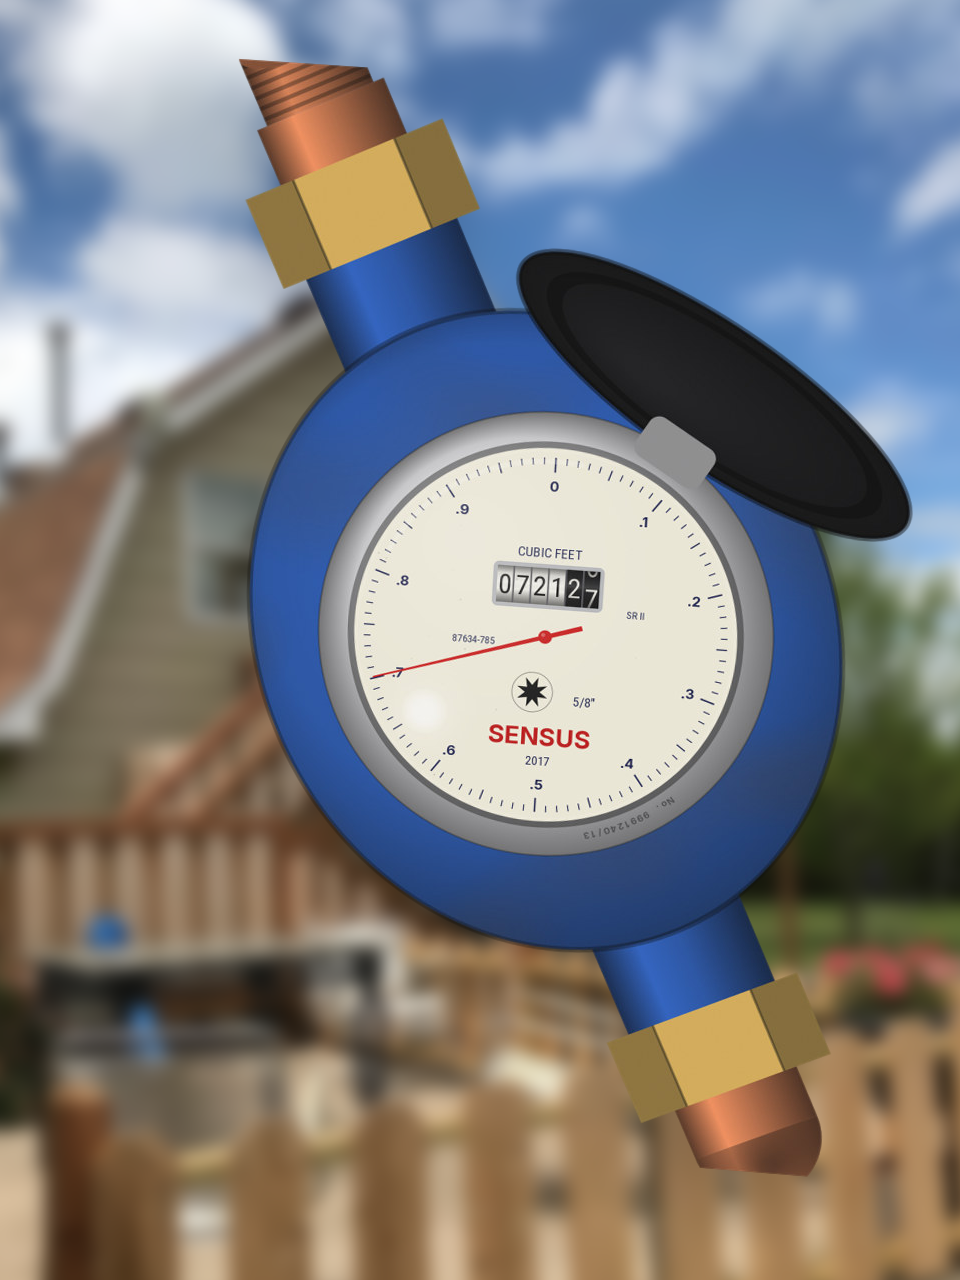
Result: 72126.70 ft³
